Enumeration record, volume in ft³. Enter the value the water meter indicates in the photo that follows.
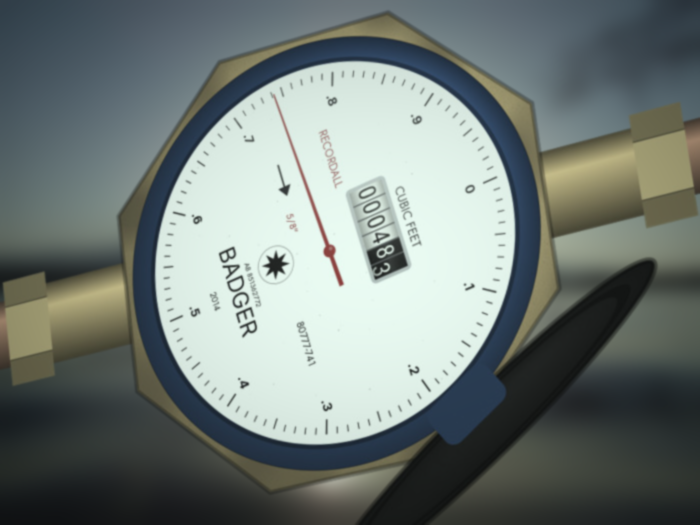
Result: 482.74 ft³
